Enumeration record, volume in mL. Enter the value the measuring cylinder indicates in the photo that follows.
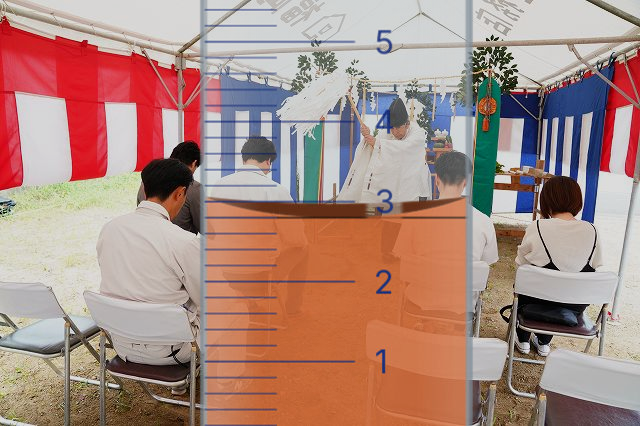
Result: 2.8 mL
